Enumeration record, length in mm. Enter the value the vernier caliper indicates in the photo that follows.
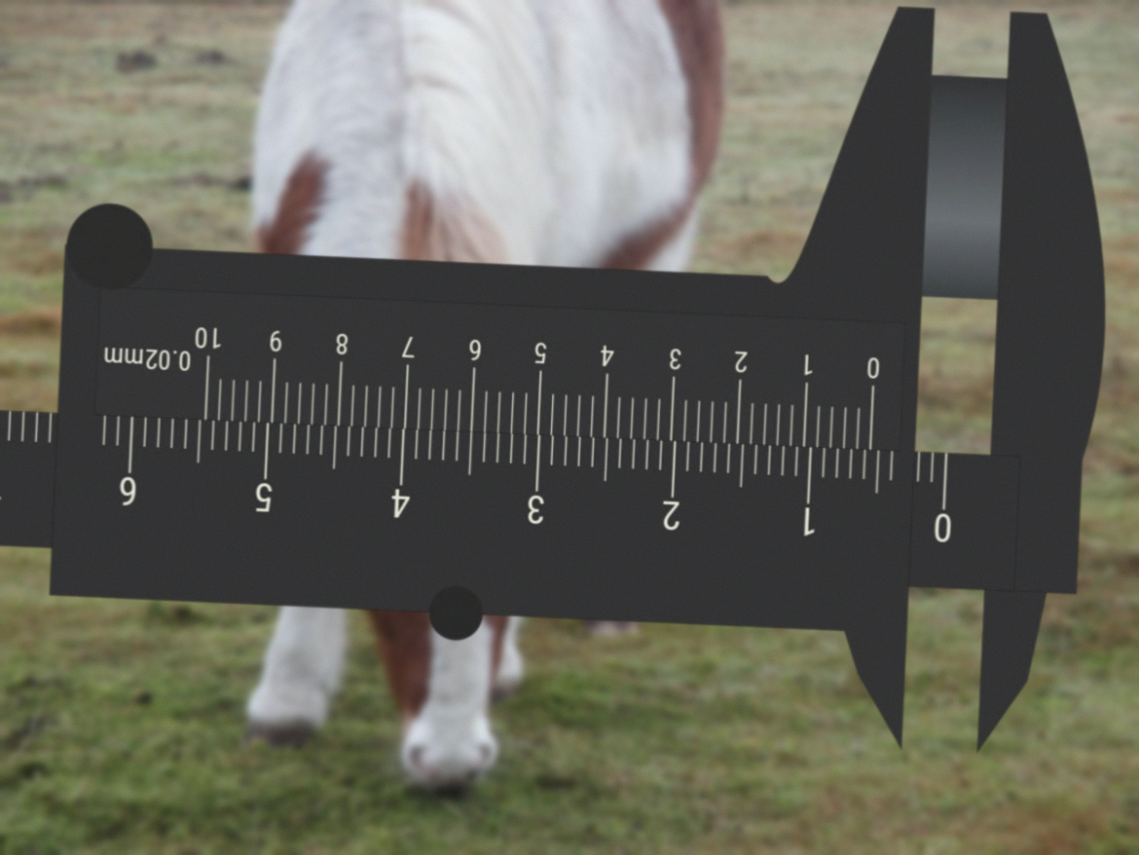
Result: 5.6 mm
